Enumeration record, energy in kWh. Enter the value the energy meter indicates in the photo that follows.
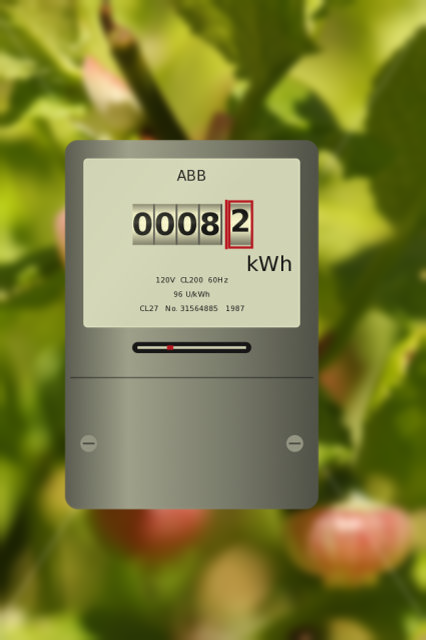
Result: 8.2 kWh
